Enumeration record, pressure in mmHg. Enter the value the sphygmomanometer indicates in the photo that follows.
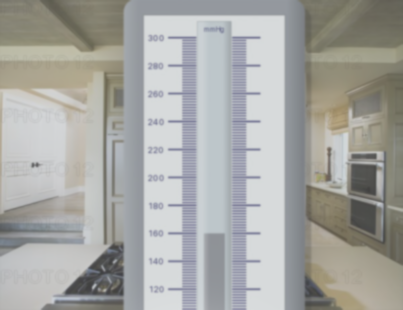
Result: 160 mmHg
